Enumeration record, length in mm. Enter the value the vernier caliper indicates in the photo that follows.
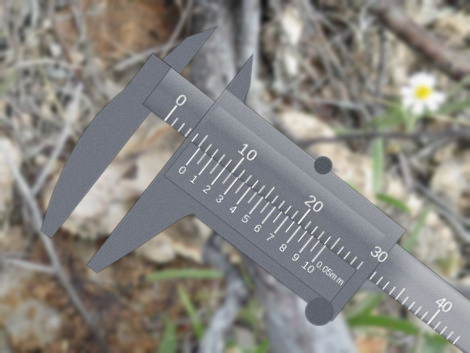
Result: 5.2 mm
